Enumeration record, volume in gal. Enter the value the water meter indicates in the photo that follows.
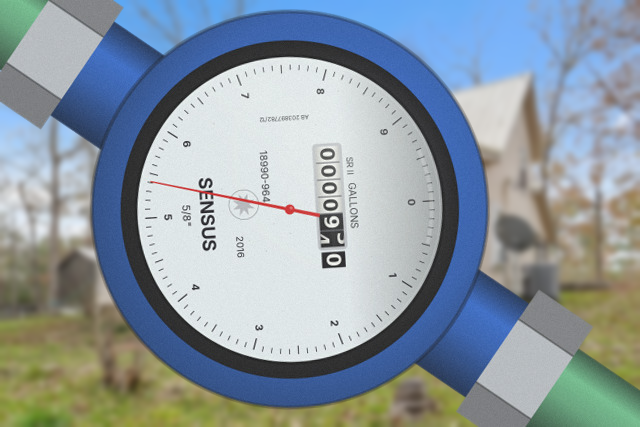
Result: 935.4 gal
